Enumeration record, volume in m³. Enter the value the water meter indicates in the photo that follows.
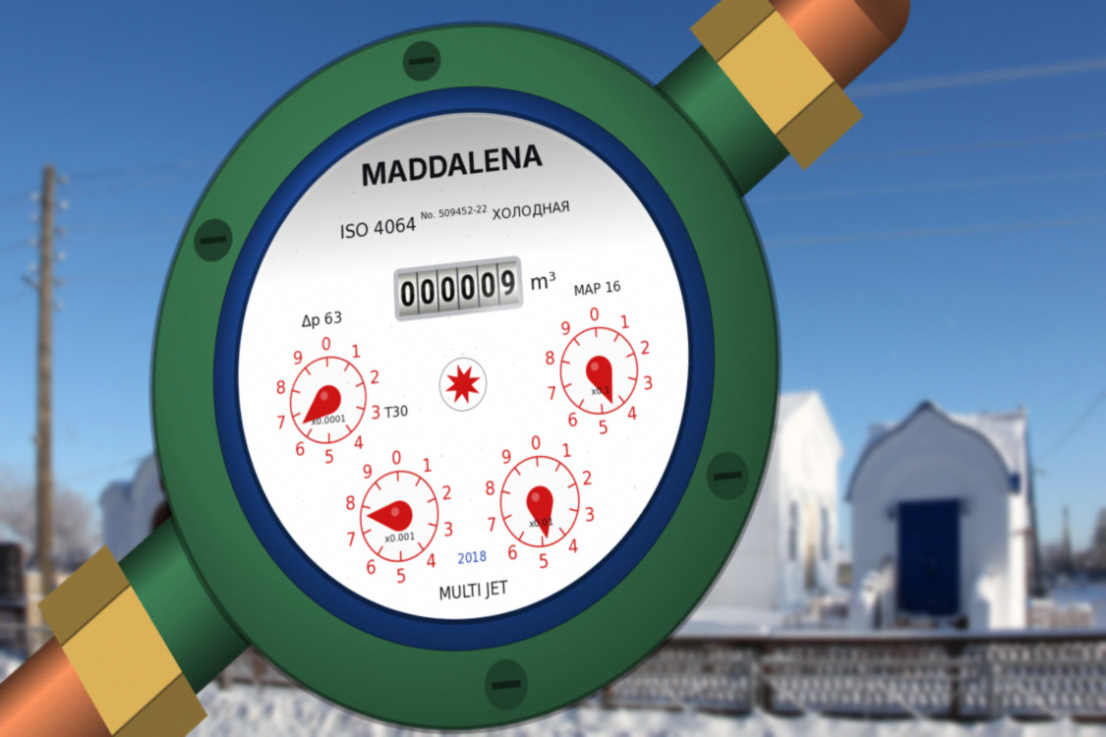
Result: 9.4476 m³
